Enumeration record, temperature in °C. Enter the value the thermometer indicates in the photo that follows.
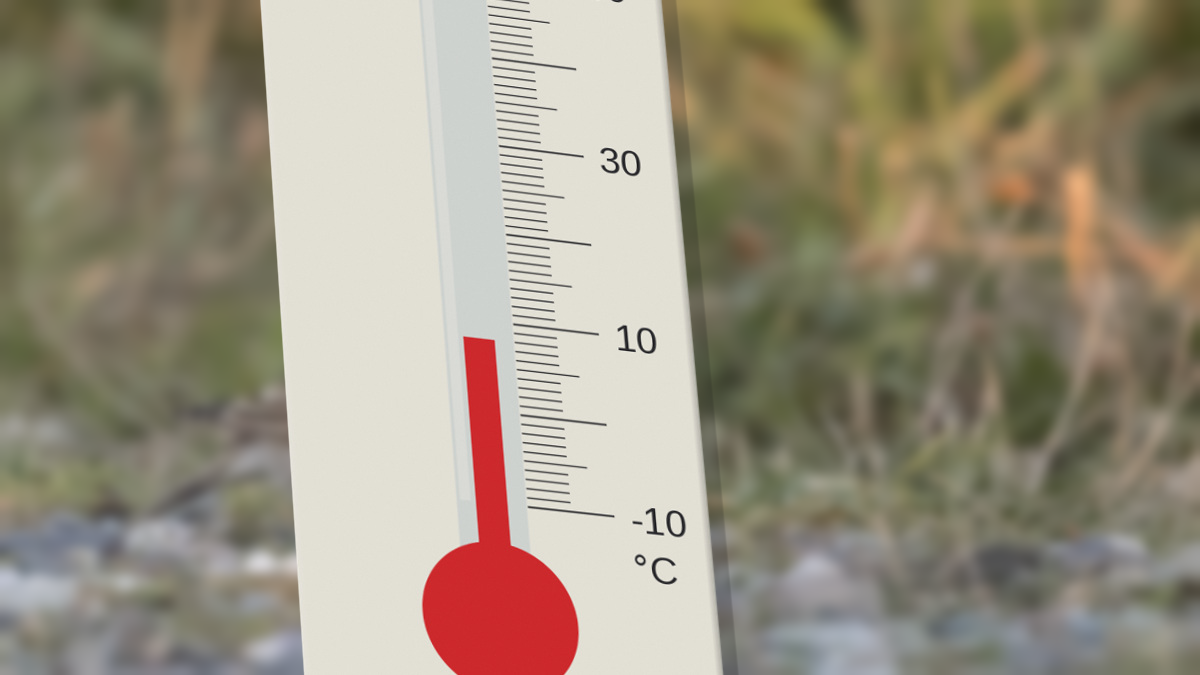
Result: 8 °C
